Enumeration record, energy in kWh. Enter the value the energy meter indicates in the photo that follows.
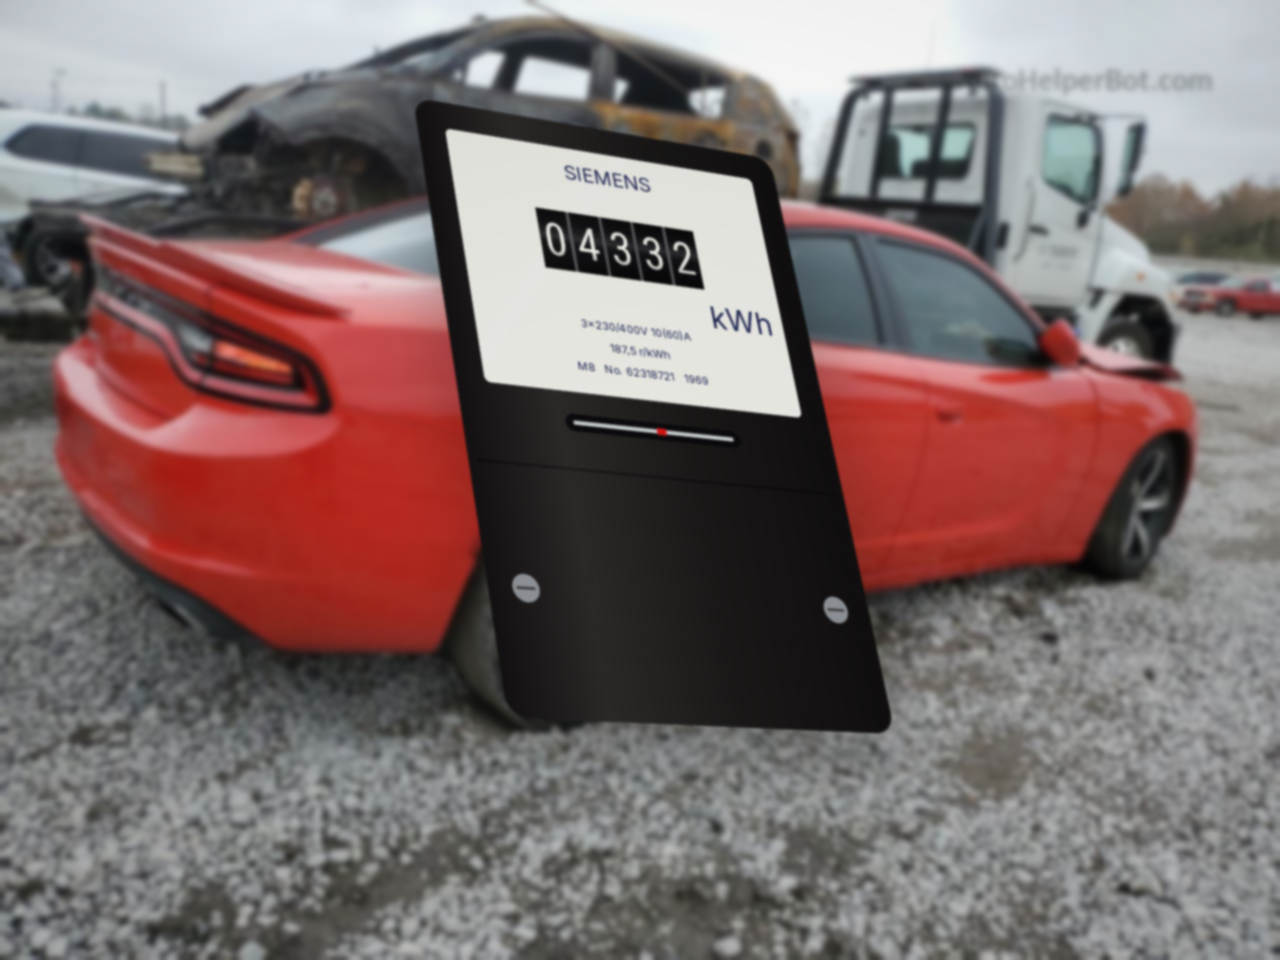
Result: 4332 kWh
